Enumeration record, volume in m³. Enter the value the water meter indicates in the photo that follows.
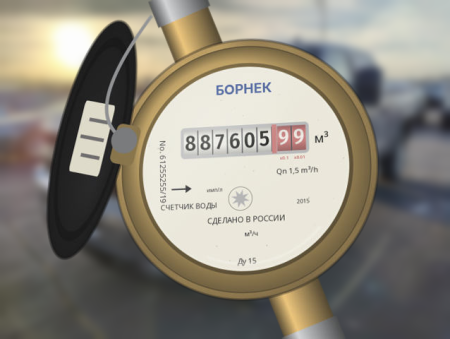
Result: 887605.99 m³
